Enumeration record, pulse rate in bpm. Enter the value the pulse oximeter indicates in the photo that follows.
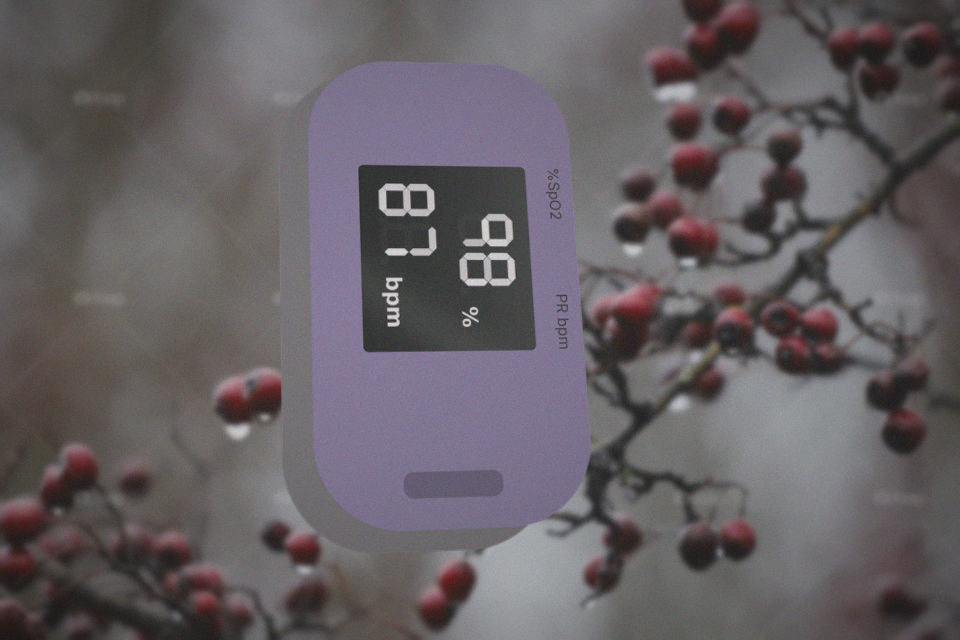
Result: 87 bpm
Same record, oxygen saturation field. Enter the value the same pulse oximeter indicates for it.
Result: 98 %
